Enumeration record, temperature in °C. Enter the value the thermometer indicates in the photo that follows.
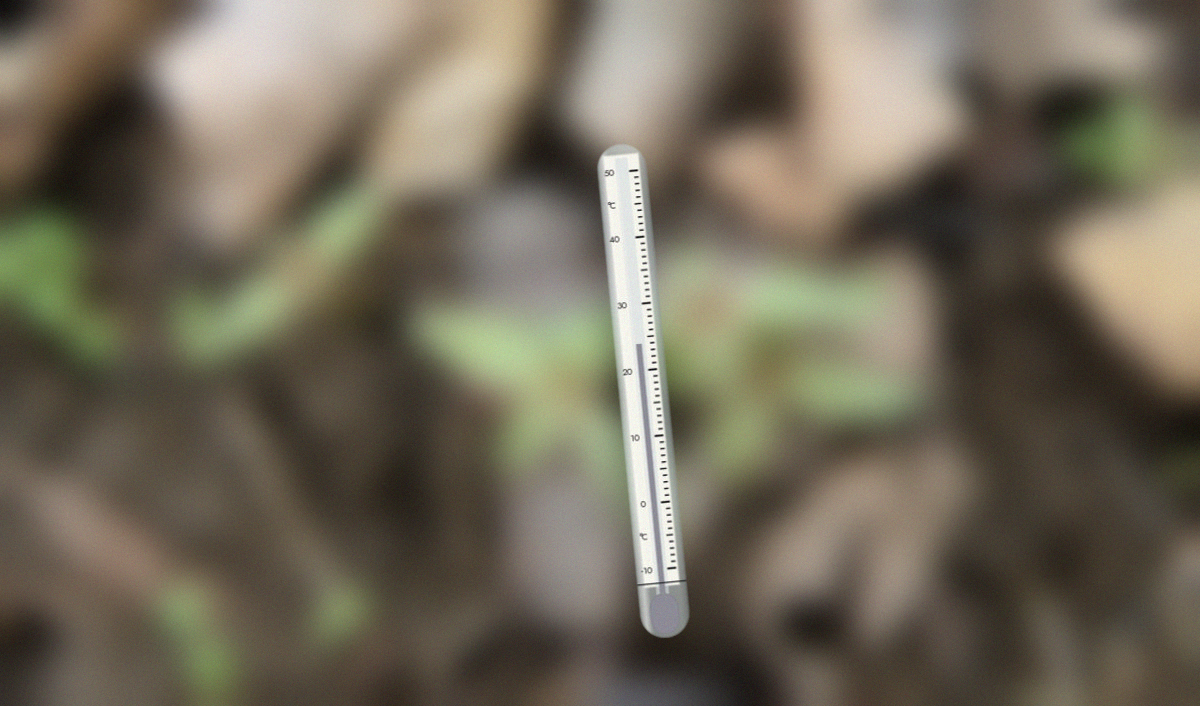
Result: 24 °C
